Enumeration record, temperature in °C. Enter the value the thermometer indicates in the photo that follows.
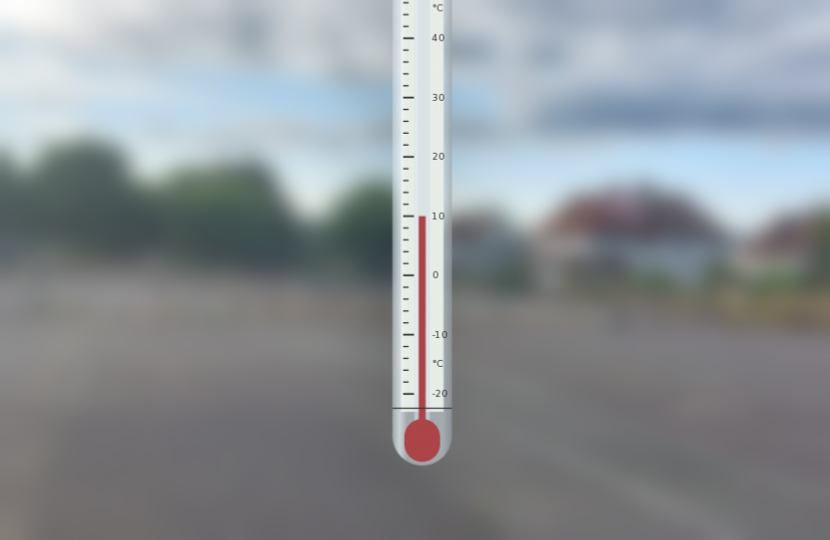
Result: 10 °C
